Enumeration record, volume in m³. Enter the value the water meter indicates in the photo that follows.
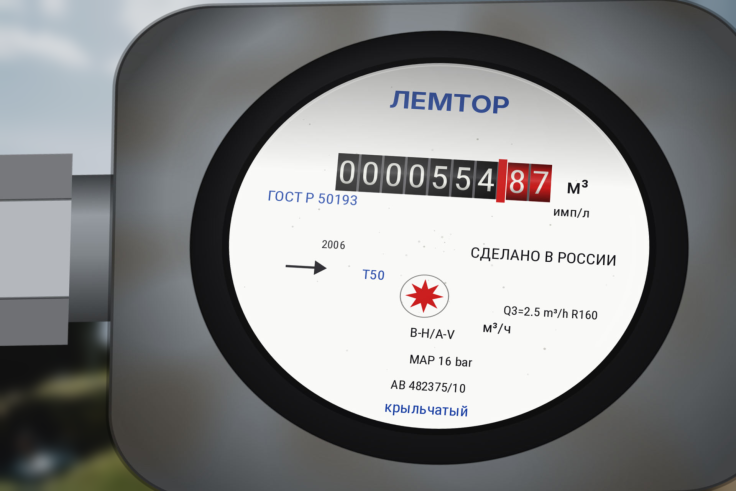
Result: 554.87 m³
